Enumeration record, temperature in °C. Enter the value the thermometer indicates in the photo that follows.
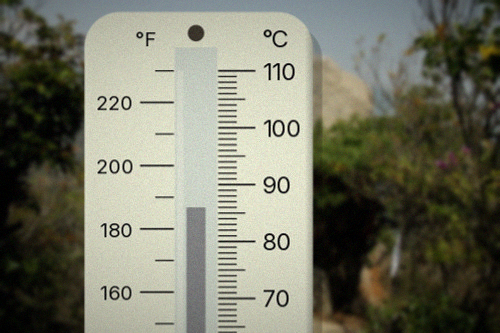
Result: 86 °C
